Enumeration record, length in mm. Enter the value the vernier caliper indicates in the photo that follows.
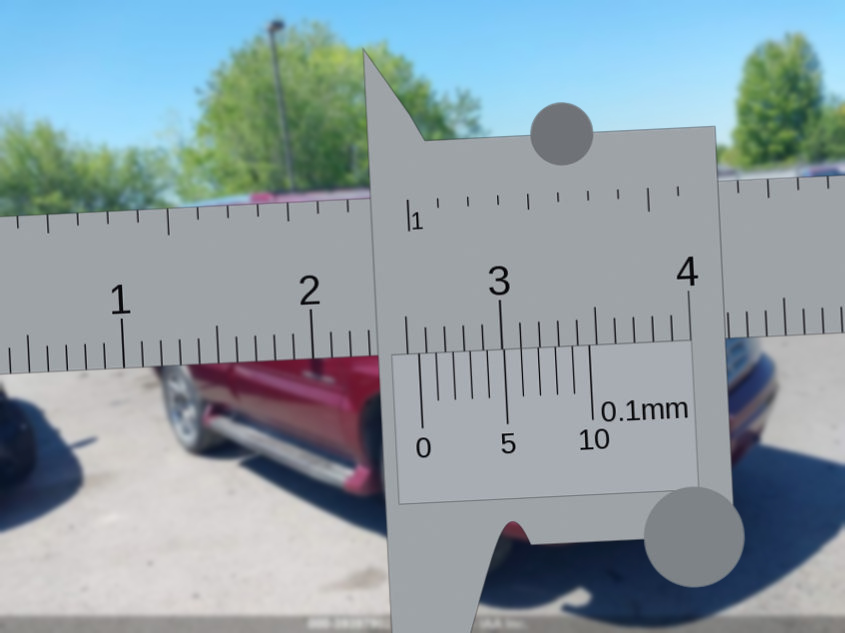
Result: 25.6 mm
